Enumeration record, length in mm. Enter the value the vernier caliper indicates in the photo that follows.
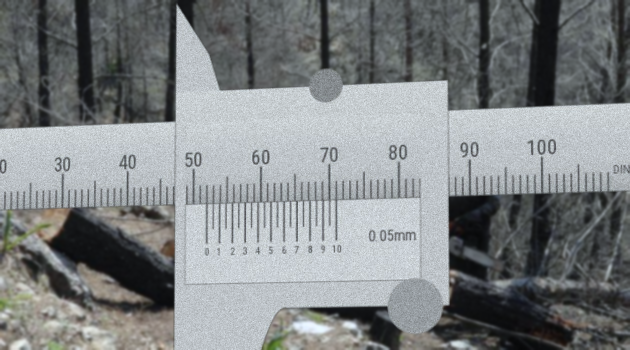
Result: 52.0 mm
